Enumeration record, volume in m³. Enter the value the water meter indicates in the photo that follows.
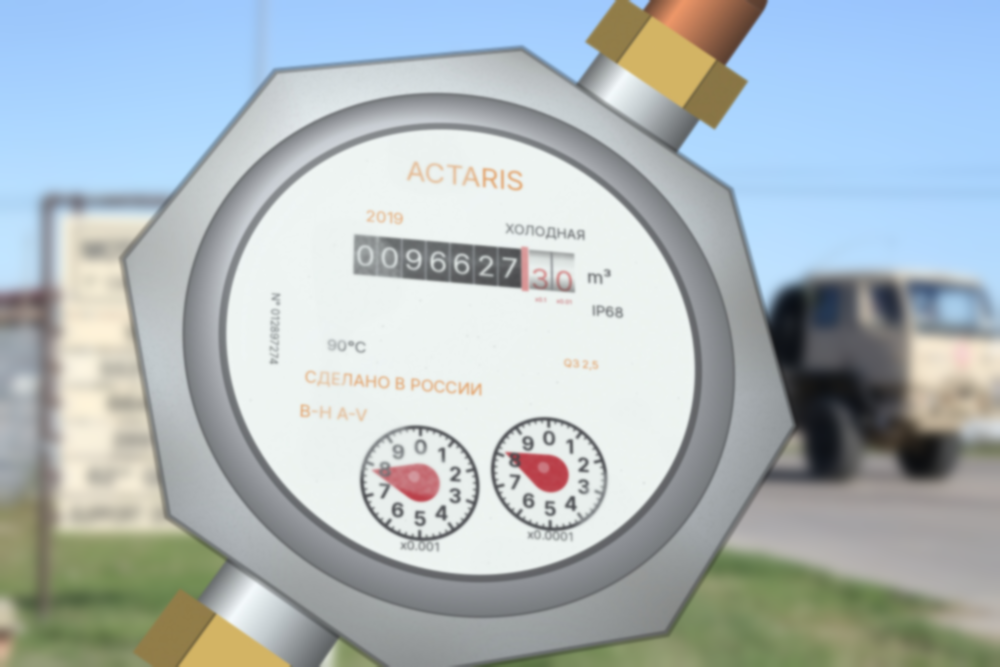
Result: 96627.2978 m³
